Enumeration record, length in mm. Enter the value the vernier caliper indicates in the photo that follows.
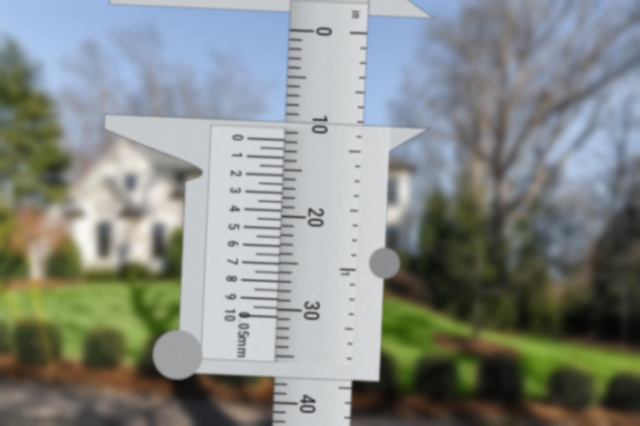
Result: 11.8 mm
